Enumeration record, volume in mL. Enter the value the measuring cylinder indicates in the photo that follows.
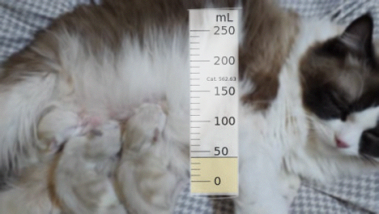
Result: 40 mL
